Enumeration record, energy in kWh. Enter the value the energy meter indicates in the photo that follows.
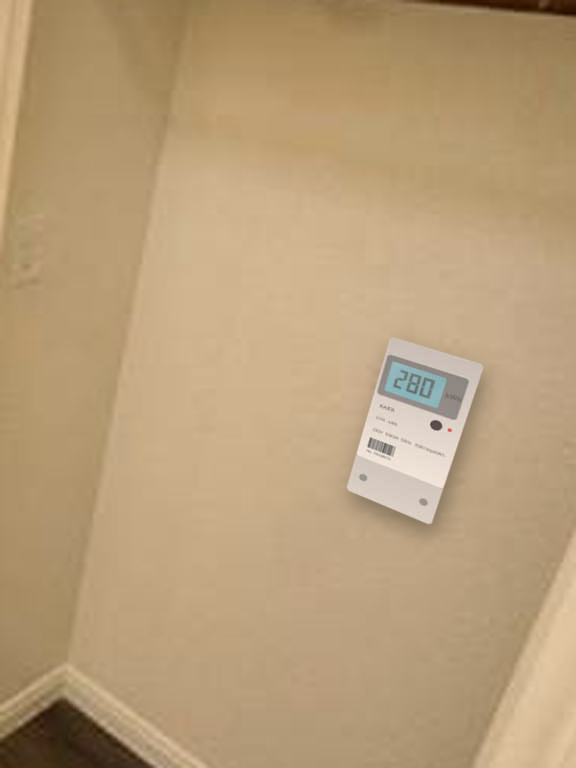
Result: 280 kWh
